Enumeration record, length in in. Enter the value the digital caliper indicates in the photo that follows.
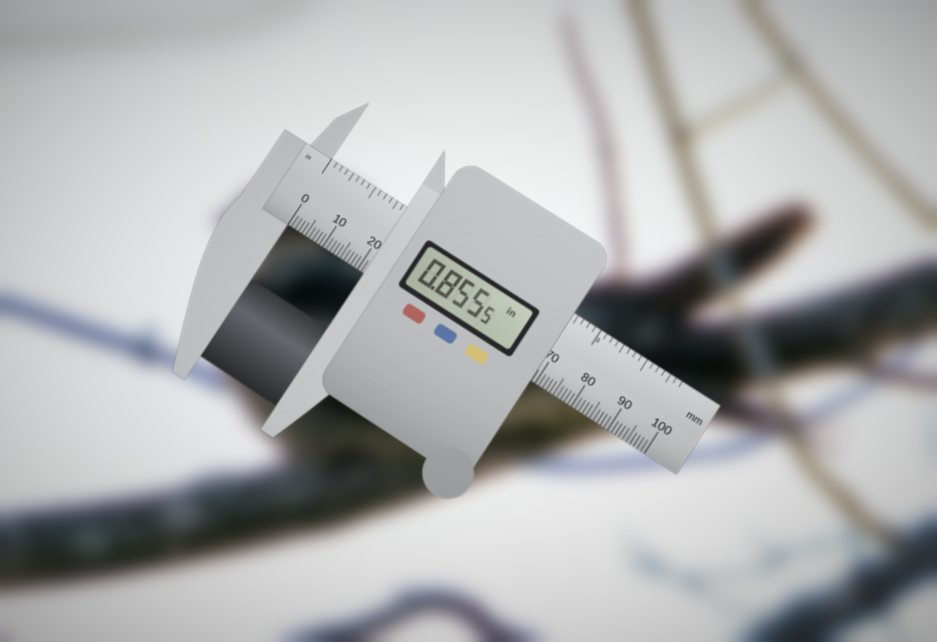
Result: 0.8555 in
